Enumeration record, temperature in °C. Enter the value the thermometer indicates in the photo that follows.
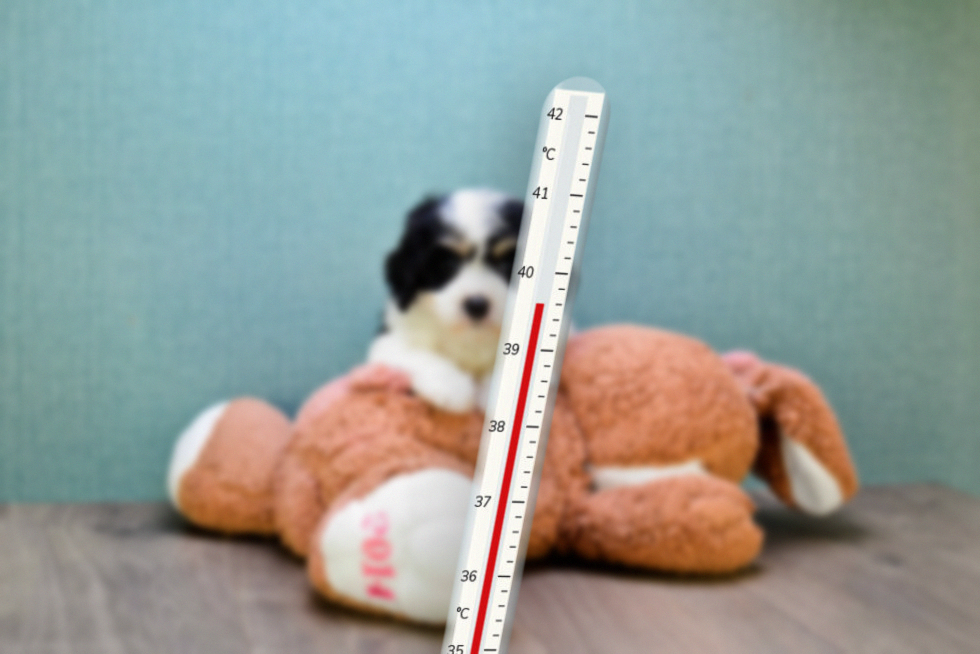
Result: 39.6 °C
